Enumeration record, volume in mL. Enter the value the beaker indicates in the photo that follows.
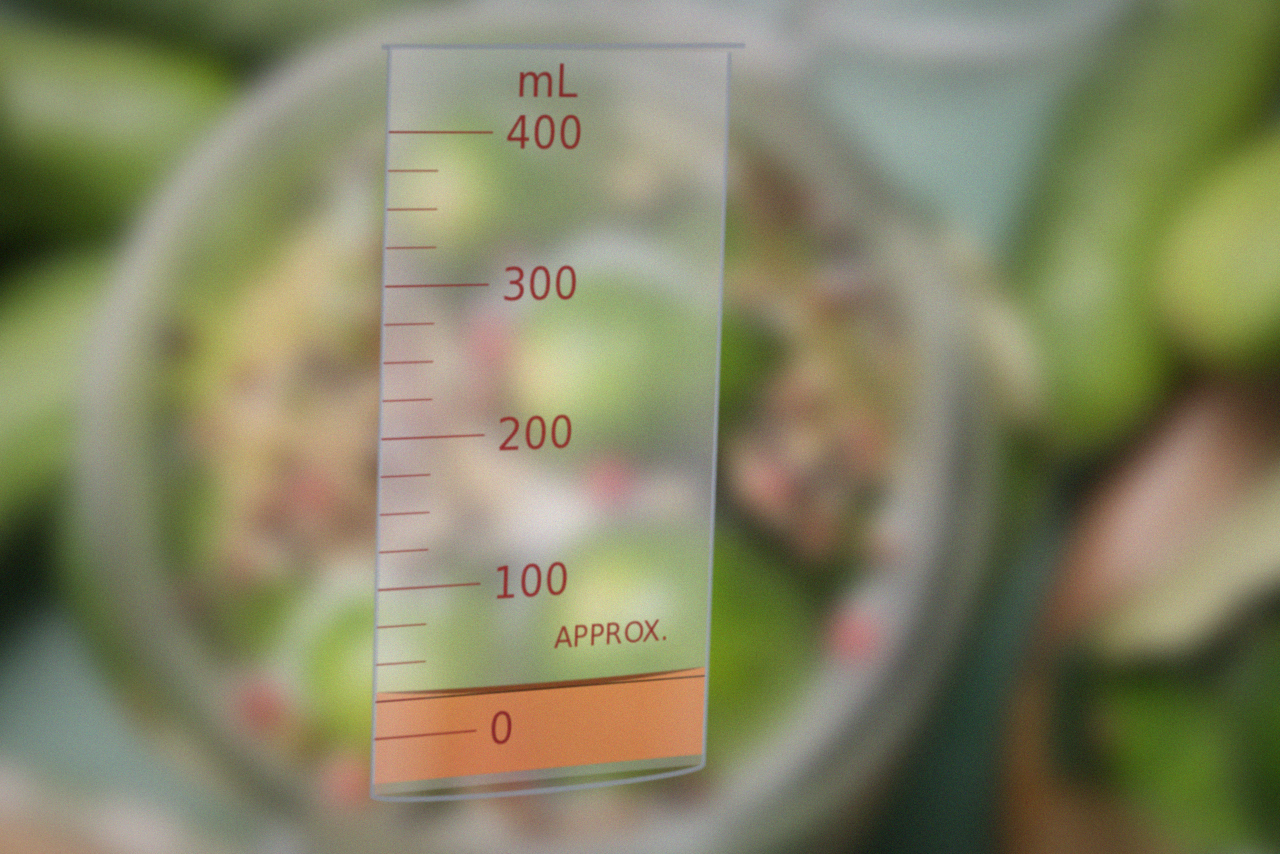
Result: 25 mL
